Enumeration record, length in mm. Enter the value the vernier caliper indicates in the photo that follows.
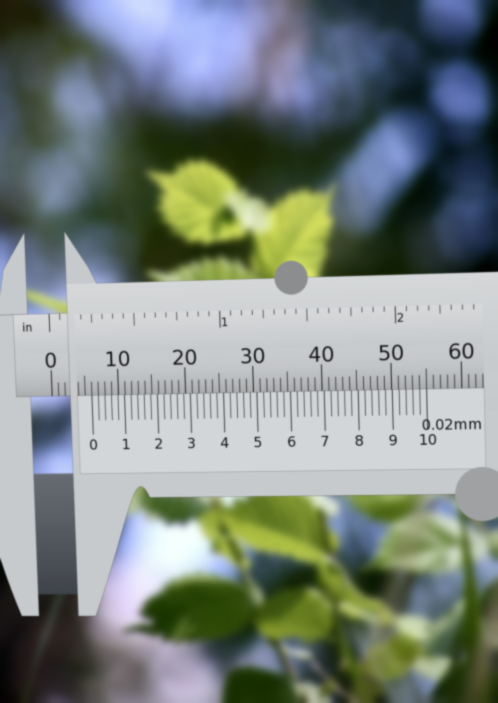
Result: 6.0 mm
